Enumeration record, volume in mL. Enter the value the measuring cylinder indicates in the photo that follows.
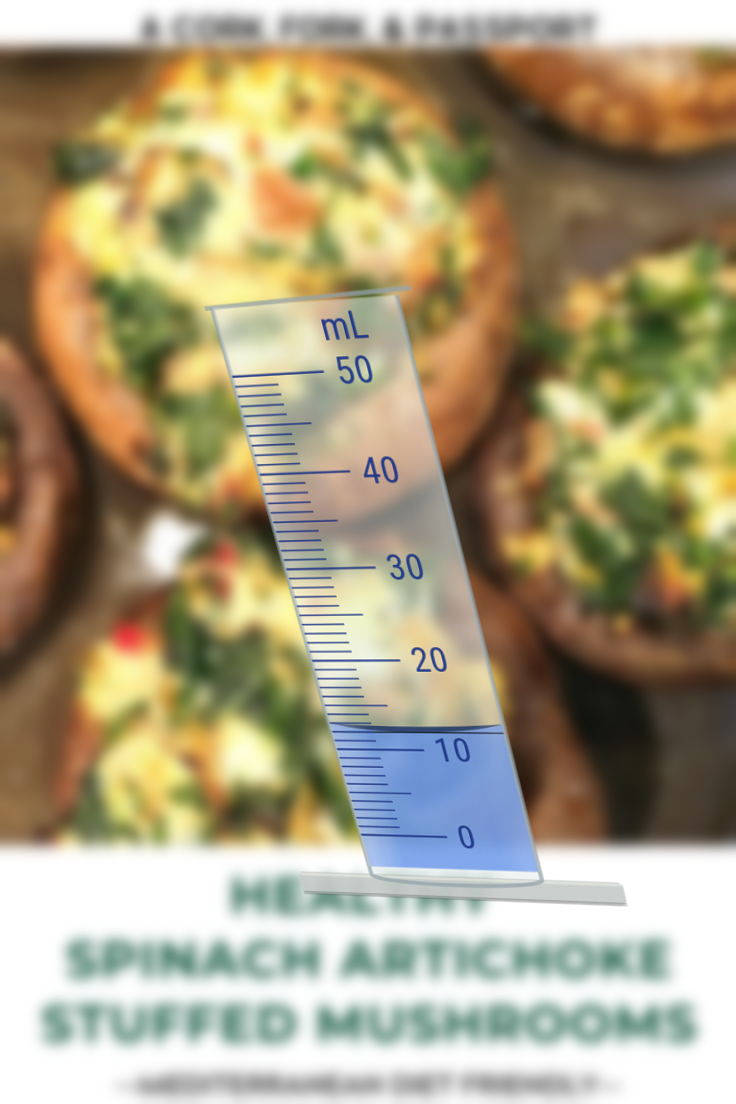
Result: 12 mL
